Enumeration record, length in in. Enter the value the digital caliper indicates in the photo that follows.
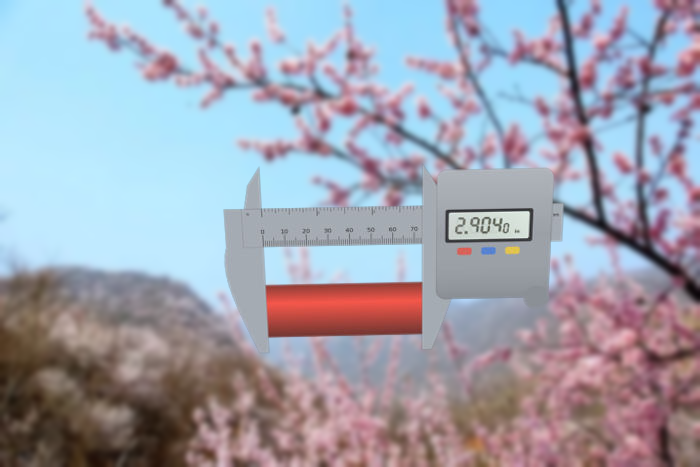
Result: 2.9040 in
